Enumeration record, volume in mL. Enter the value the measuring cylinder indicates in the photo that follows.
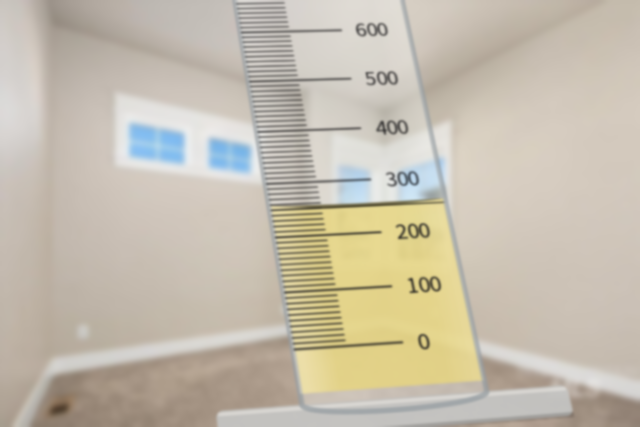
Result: 250 mL
